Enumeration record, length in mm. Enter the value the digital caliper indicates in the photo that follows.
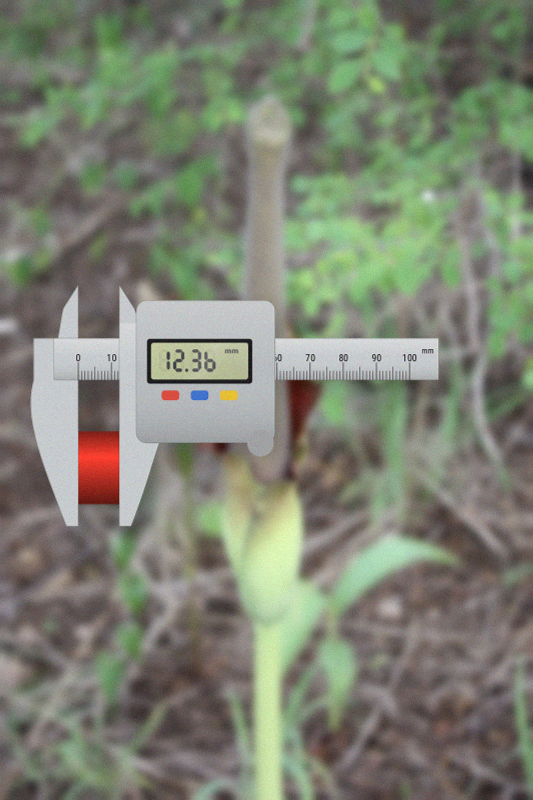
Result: 12.36 mm
